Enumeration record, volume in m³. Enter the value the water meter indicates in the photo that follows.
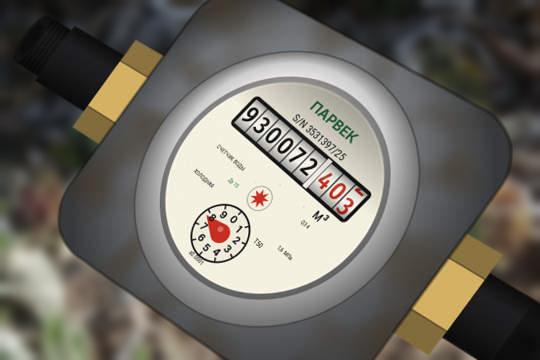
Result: 930072.4027 m³
